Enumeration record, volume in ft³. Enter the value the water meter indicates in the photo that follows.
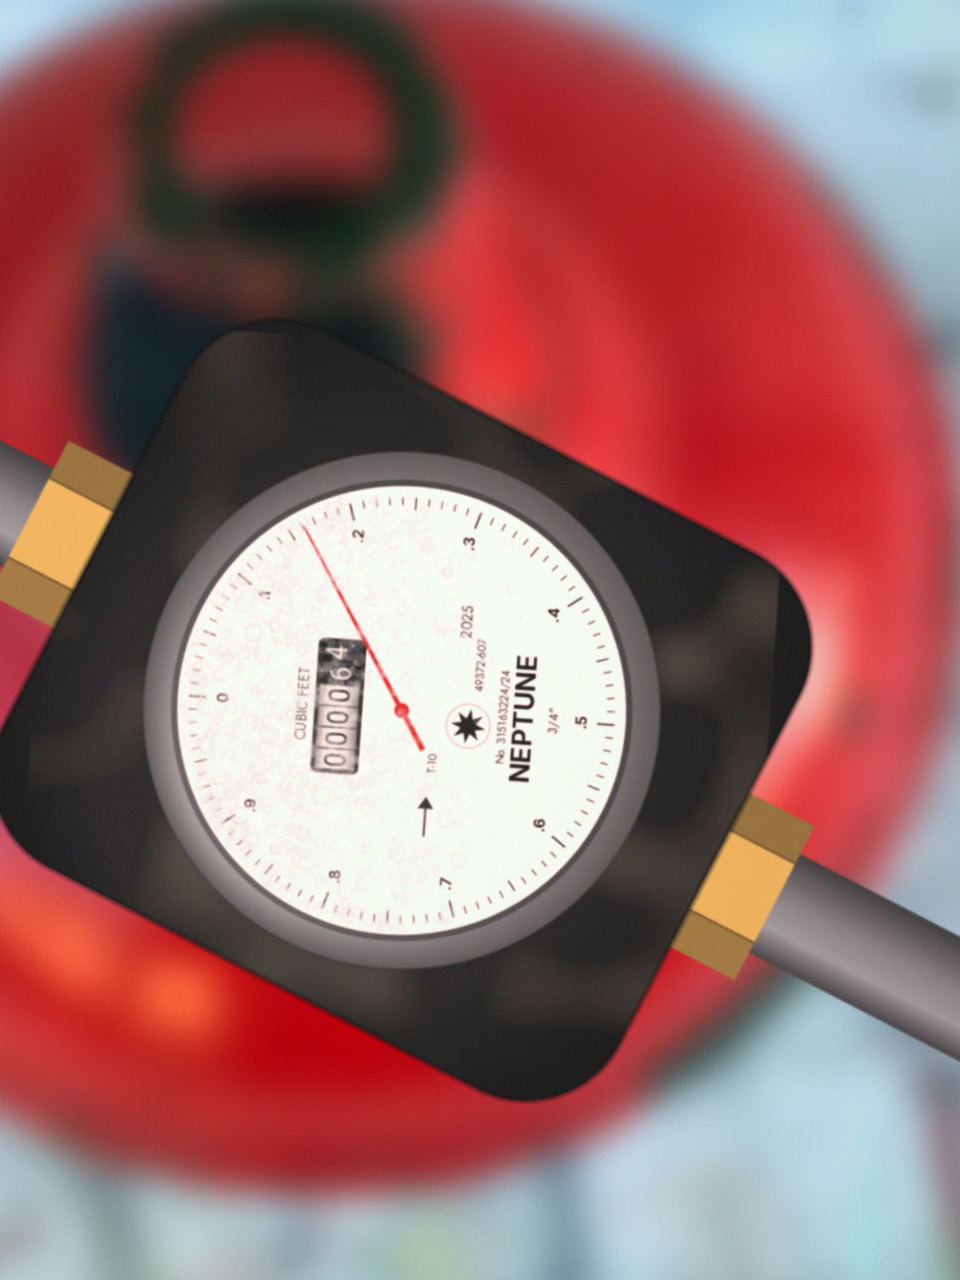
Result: 64.16 ft³
